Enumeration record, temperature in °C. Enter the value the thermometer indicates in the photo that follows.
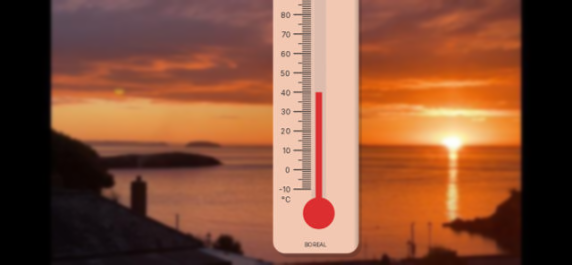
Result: 40 °C
